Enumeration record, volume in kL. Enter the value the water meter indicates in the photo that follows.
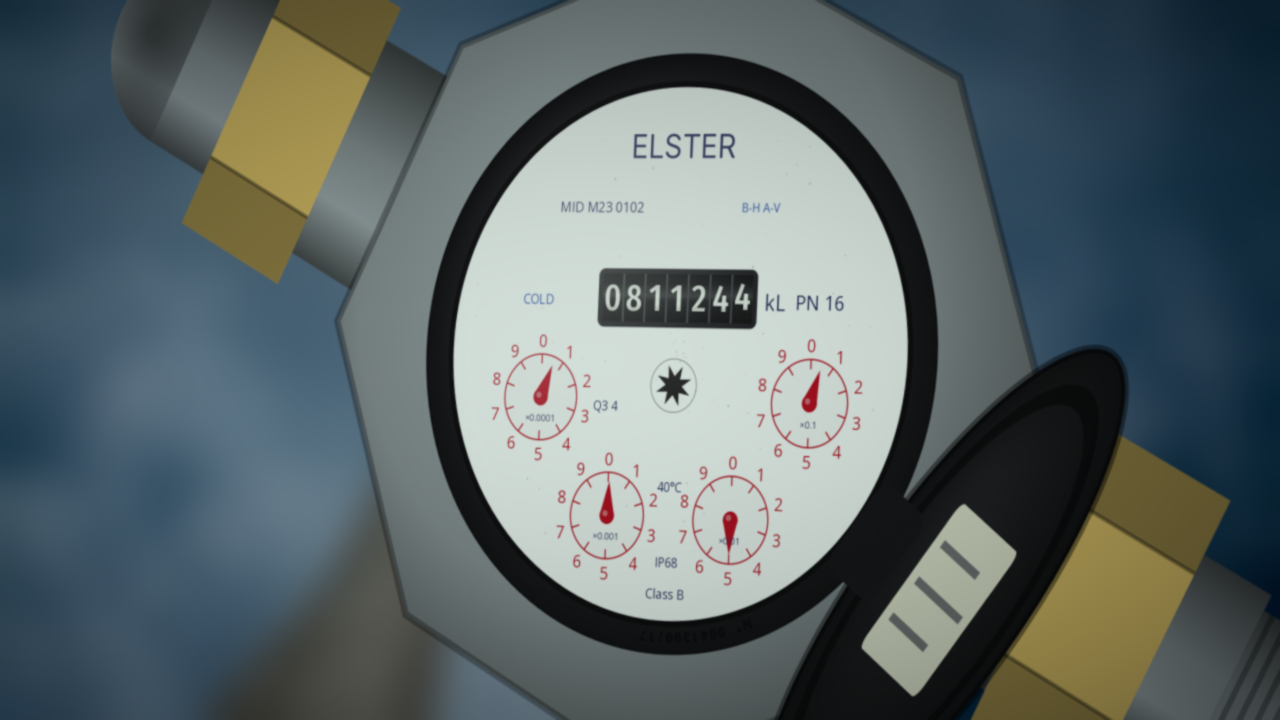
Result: 811244.0500 kL
